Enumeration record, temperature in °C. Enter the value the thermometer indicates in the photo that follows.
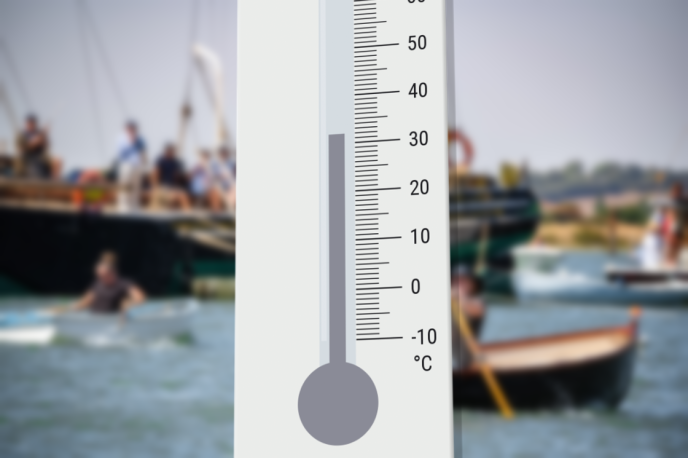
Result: 32 °C
